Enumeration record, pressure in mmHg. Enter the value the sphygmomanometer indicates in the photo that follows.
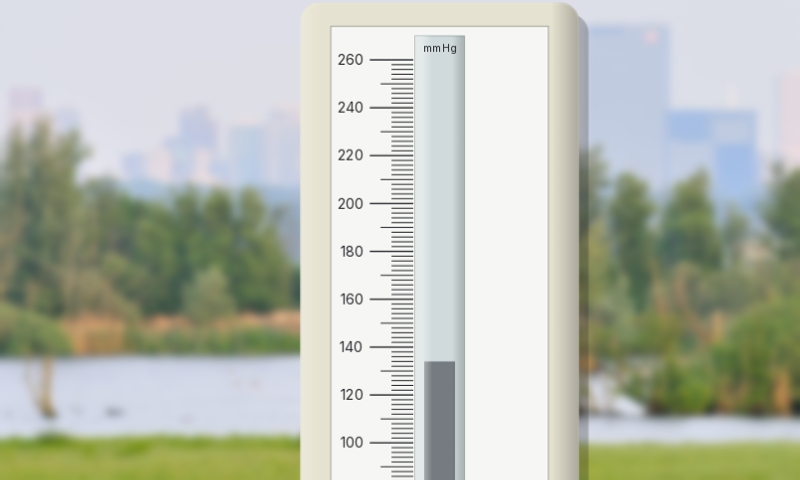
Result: 134 mmHg
